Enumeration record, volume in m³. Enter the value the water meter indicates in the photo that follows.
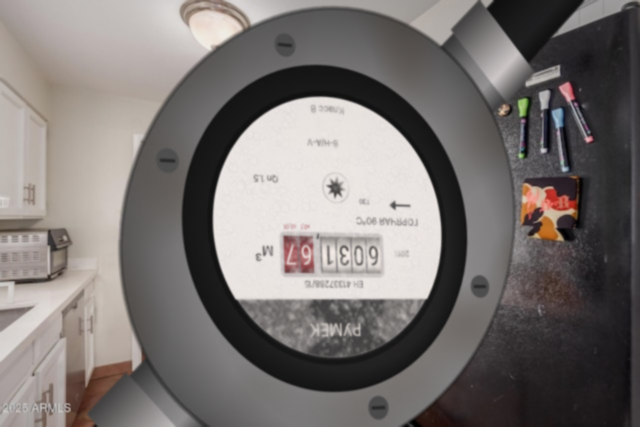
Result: 6031.67 m³
